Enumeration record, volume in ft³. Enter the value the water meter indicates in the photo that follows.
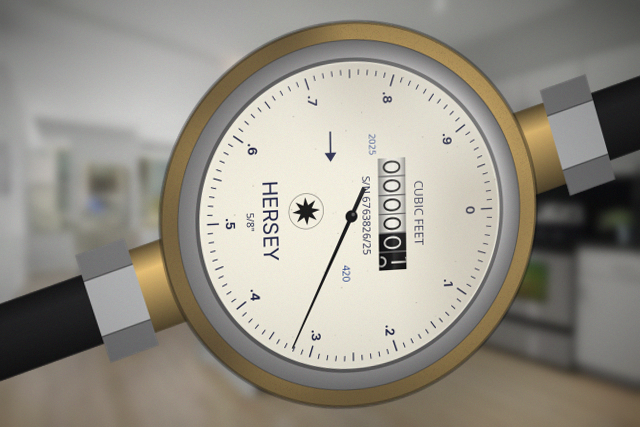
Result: 1.32 ft³
